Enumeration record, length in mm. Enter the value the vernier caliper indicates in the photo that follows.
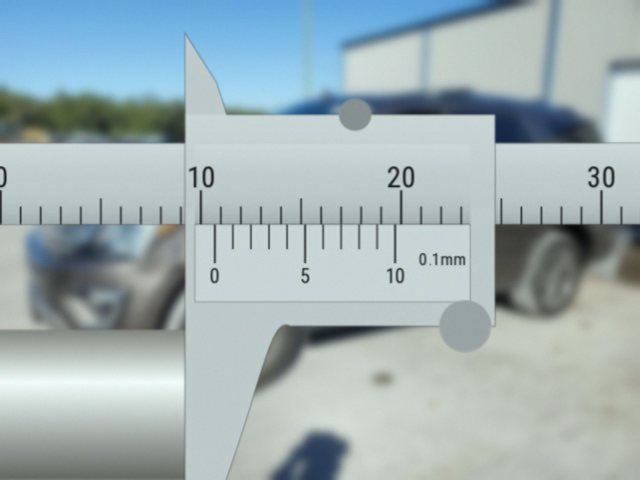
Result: 10.7 mm
